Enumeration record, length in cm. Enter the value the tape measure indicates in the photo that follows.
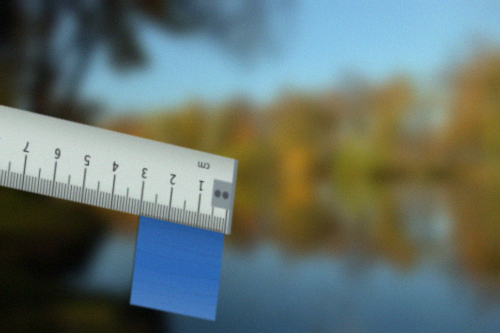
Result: 3 cm
